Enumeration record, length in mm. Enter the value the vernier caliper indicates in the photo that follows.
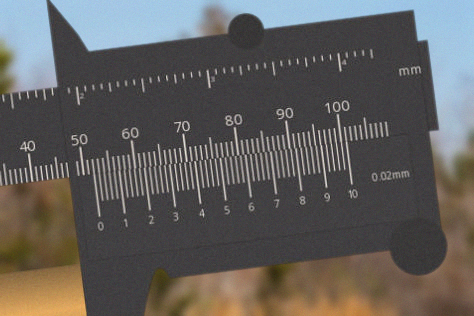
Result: 52.0 mm
